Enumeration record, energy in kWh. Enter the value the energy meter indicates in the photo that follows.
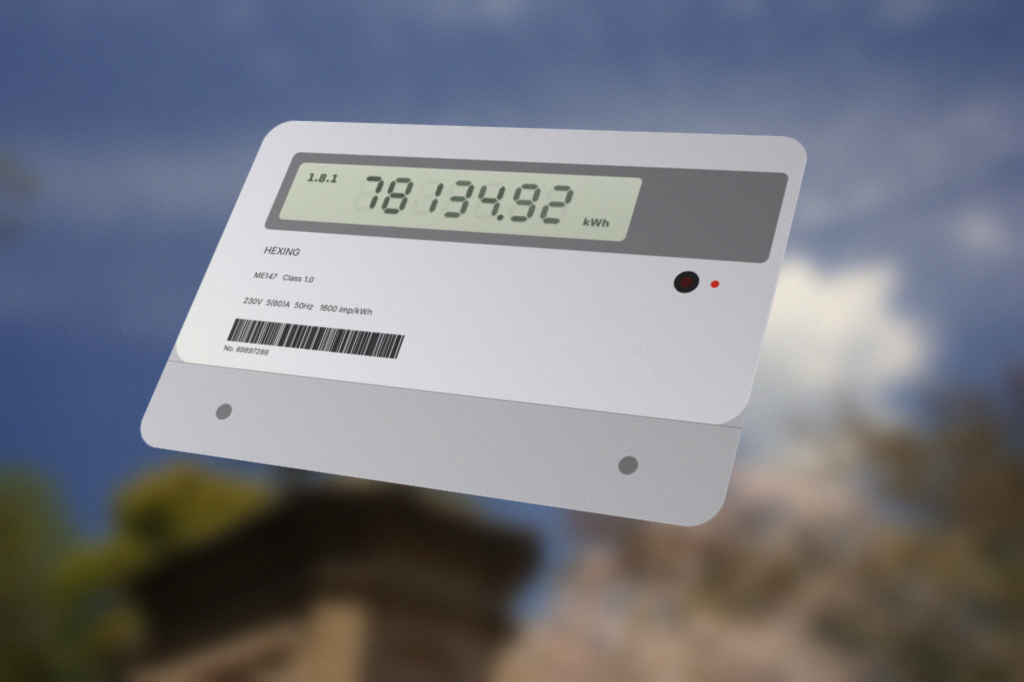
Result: 78134.92 kWh
